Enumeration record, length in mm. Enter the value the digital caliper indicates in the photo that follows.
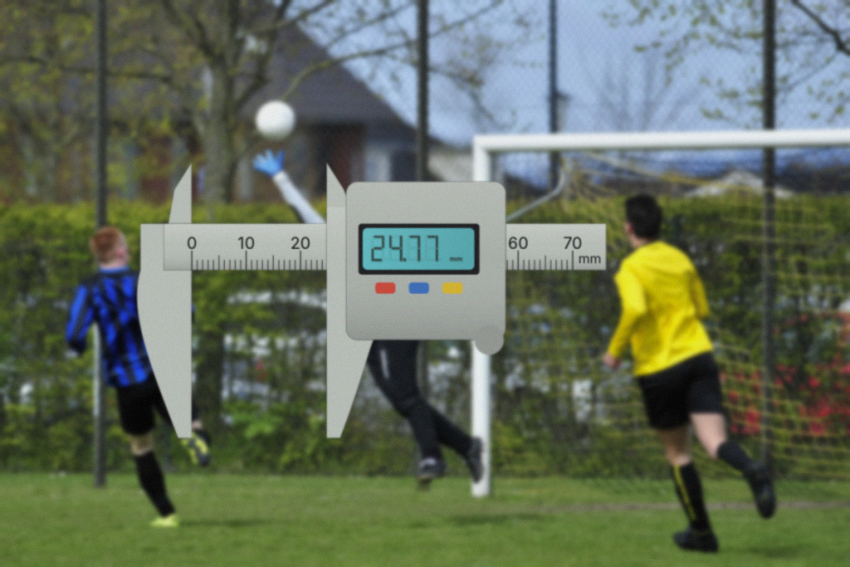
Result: 24.77 mm
